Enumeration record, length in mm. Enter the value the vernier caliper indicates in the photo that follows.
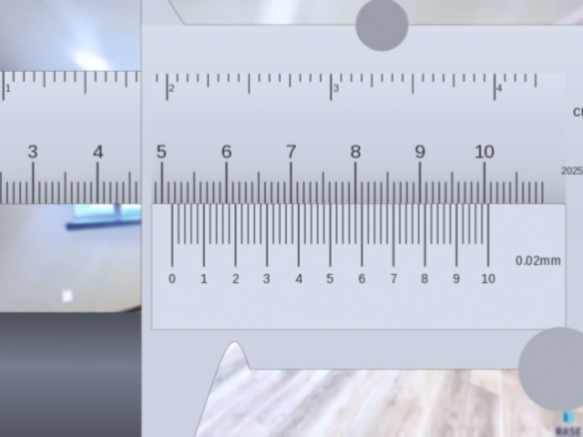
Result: 51.6 mm
